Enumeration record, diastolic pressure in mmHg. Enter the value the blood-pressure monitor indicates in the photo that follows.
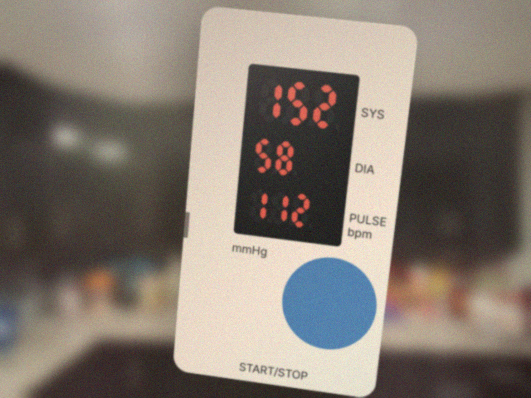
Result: 58 mmHg
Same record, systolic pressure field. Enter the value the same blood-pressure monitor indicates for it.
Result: 152 mmHg
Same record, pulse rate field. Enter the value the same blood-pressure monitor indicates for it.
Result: 112 bpm
